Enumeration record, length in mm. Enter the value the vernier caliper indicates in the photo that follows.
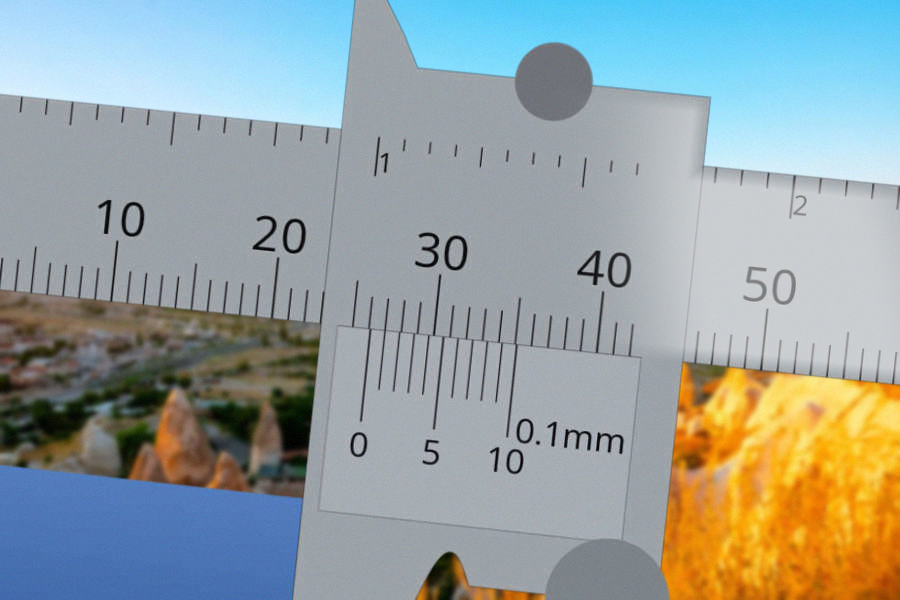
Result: 26.1 mm
